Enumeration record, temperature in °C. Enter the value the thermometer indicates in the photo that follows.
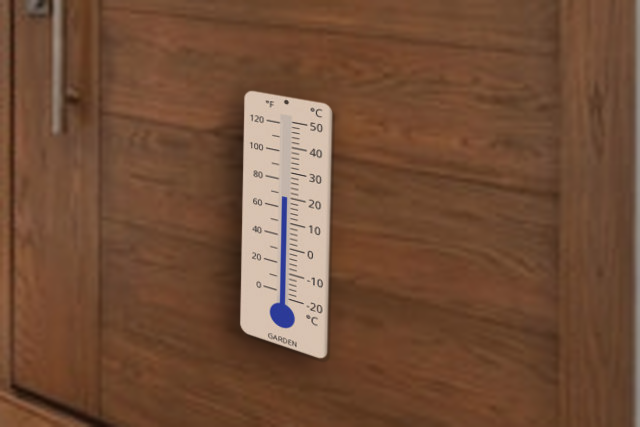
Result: 20 °C
